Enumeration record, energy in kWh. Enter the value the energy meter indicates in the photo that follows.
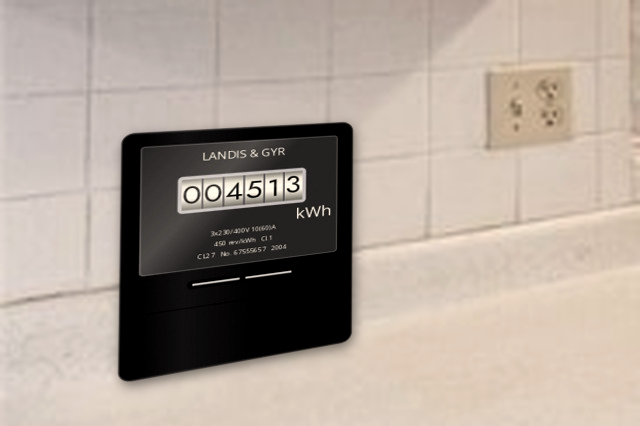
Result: 4513 kWh
